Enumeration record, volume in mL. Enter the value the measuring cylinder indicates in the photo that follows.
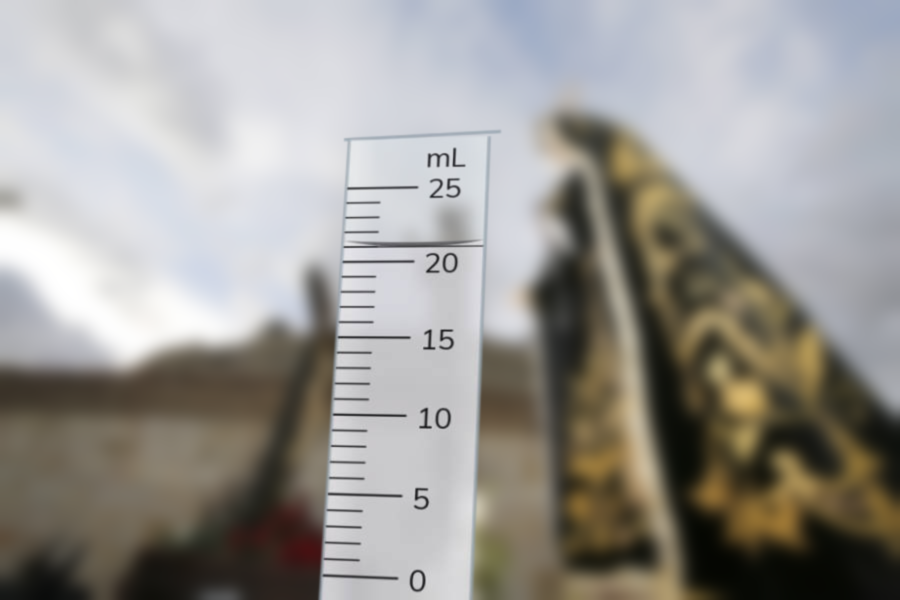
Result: 21 mL
